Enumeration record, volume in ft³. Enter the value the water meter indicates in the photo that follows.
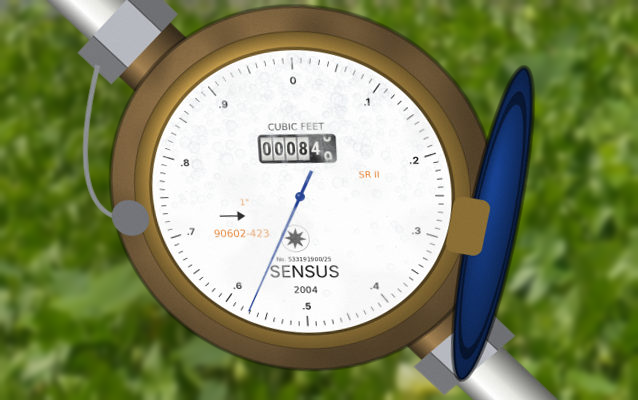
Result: 848.57 ft³
